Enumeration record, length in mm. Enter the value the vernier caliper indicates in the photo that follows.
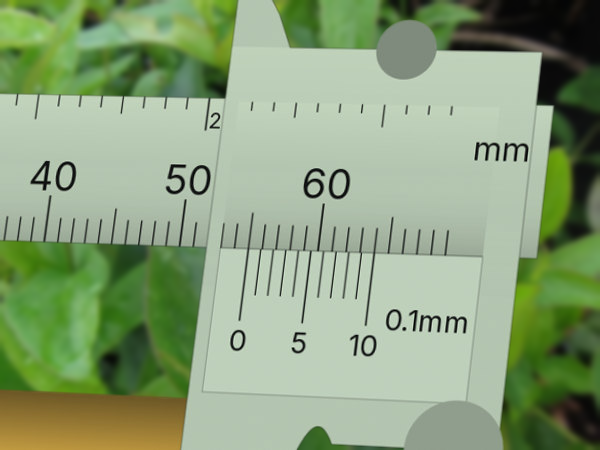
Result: 55.0 mm
